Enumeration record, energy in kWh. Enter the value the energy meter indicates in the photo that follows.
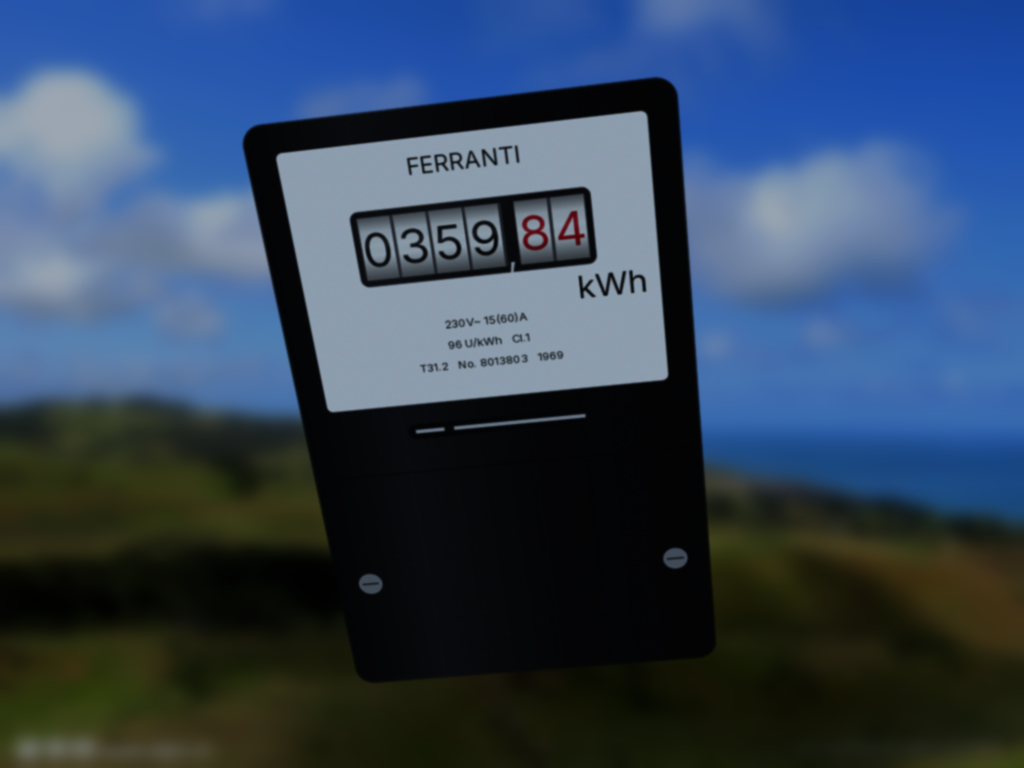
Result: 359.84 kWh
